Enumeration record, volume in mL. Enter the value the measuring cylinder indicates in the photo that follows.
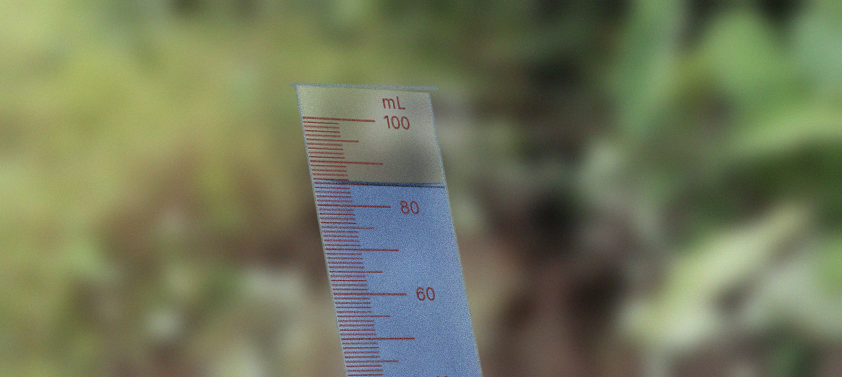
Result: 85 mL
